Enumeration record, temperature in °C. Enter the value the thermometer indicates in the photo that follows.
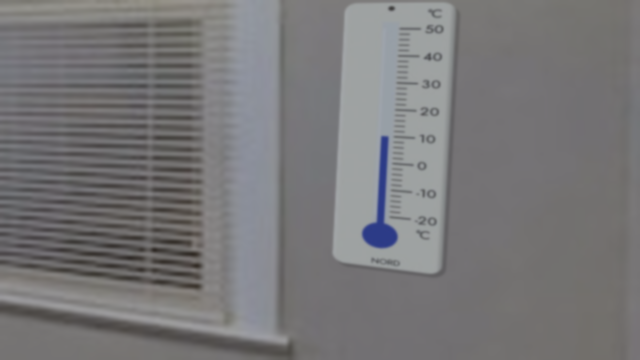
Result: 10 °C
